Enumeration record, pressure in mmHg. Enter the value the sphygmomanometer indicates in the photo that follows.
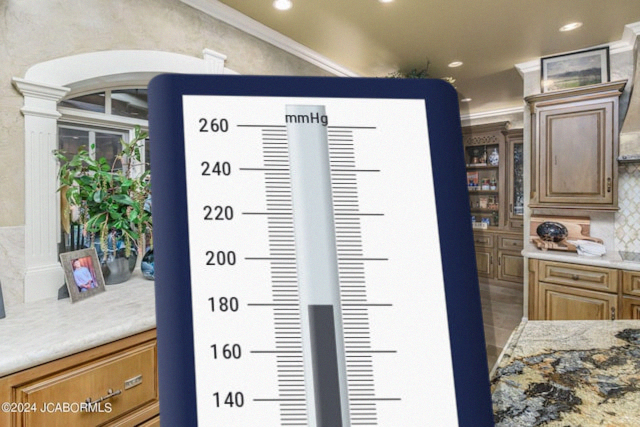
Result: 180 mmHg
